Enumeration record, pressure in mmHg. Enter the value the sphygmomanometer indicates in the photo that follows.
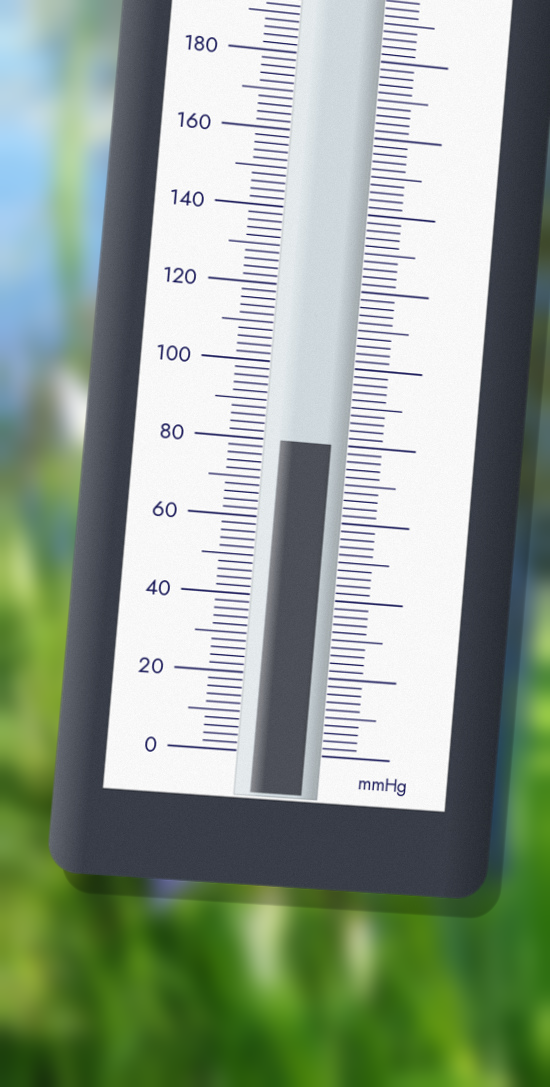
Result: 80 mmHg
